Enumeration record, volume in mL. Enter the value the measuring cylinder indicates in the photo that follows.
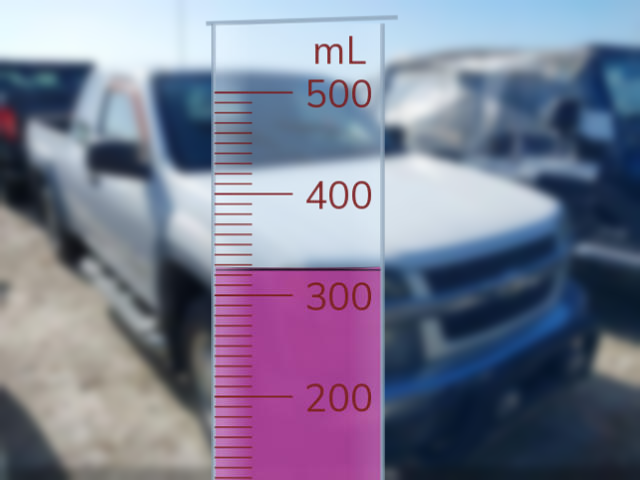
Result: 325 mL
